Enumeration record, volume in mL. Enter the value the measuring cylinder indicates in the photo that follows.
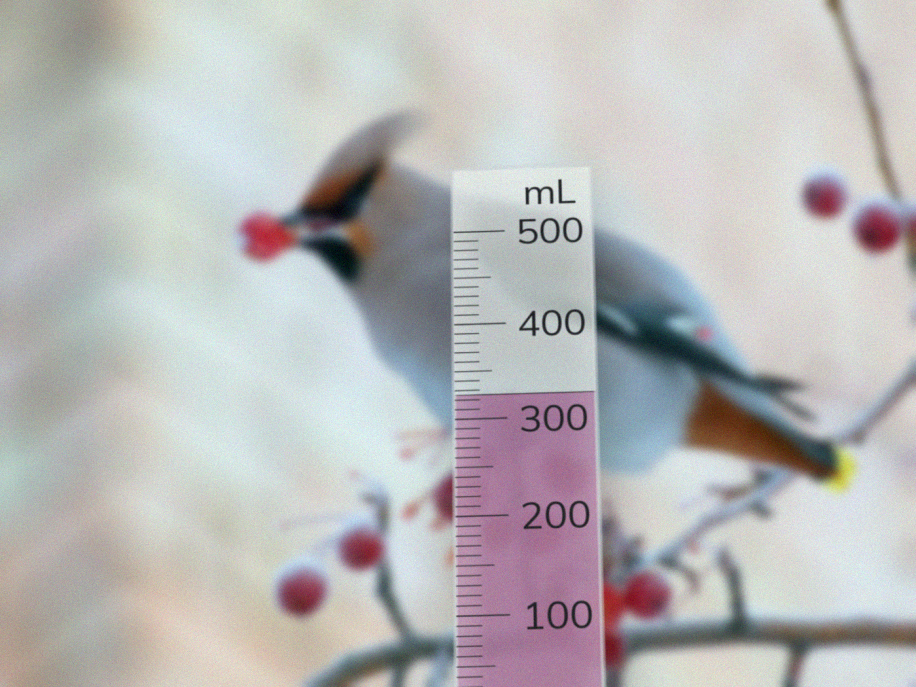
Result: 325 mL
